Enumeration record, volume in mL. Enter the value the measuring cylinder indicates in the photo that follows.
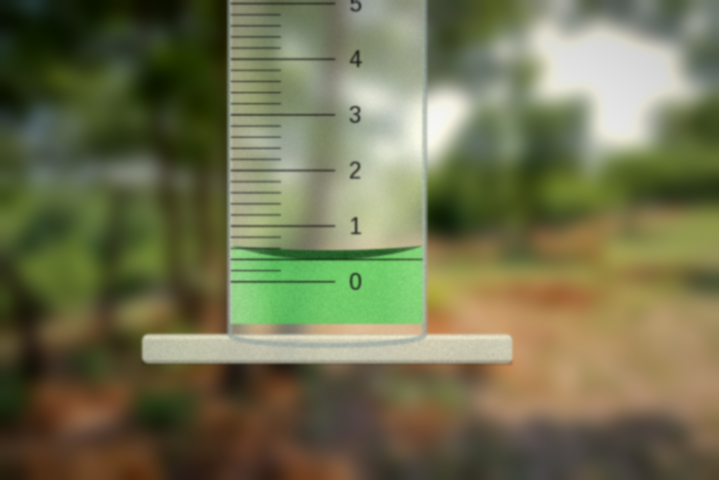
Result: 0.4 mL
